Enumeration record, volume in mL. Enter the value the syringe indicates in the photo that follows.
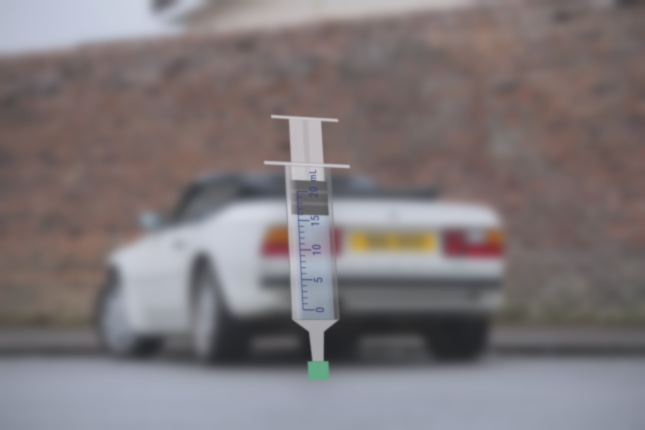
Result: 16 mL
